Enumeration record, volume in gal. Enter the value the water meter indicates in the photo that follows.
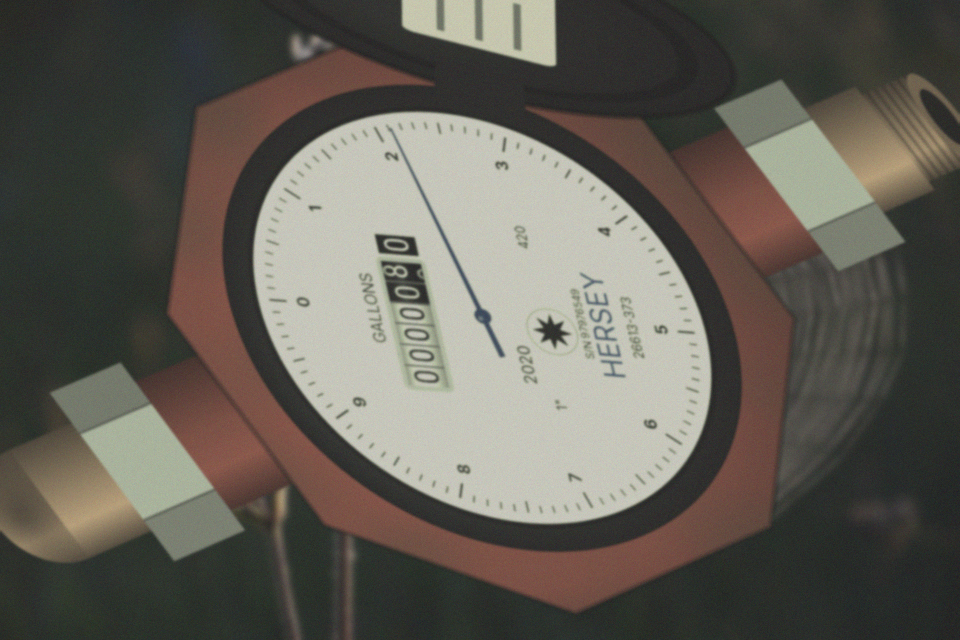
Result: 82.1 gal
